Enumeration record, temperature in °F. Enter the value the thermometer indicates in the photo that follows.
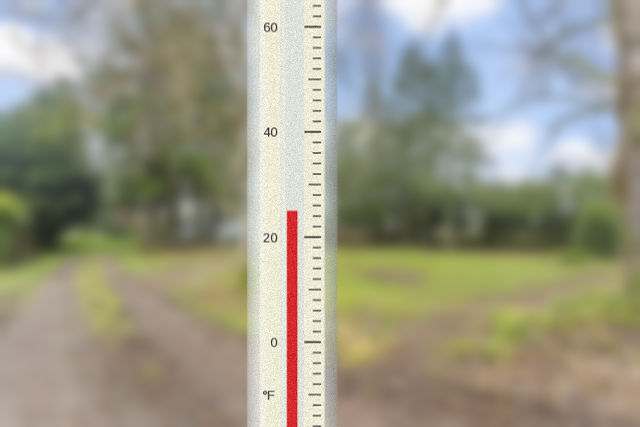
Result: 25 °F
